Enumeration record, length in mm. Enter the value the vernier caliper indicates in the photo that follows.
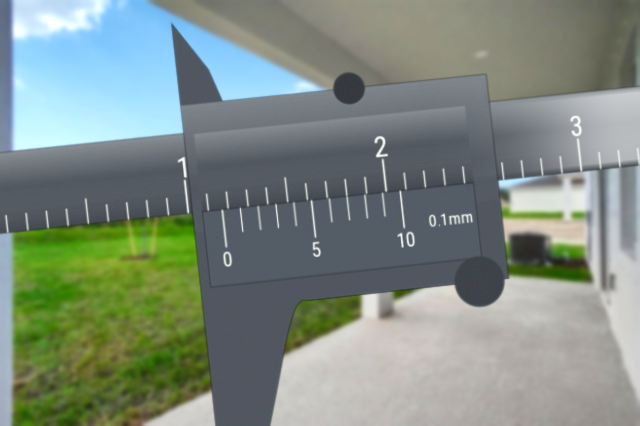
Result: 11.7 mm
